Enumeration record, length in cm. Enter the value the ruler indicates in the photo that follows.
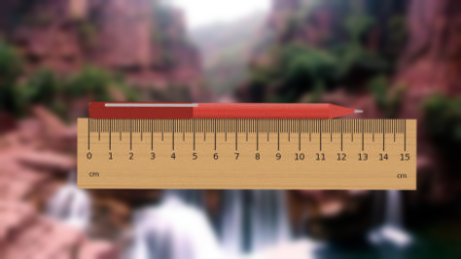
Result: 13 cm
